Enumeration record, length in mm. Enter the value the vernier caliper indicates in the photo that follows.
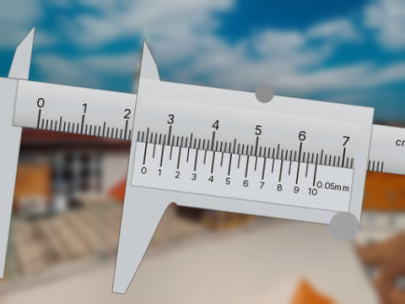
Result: 25.0 mm
